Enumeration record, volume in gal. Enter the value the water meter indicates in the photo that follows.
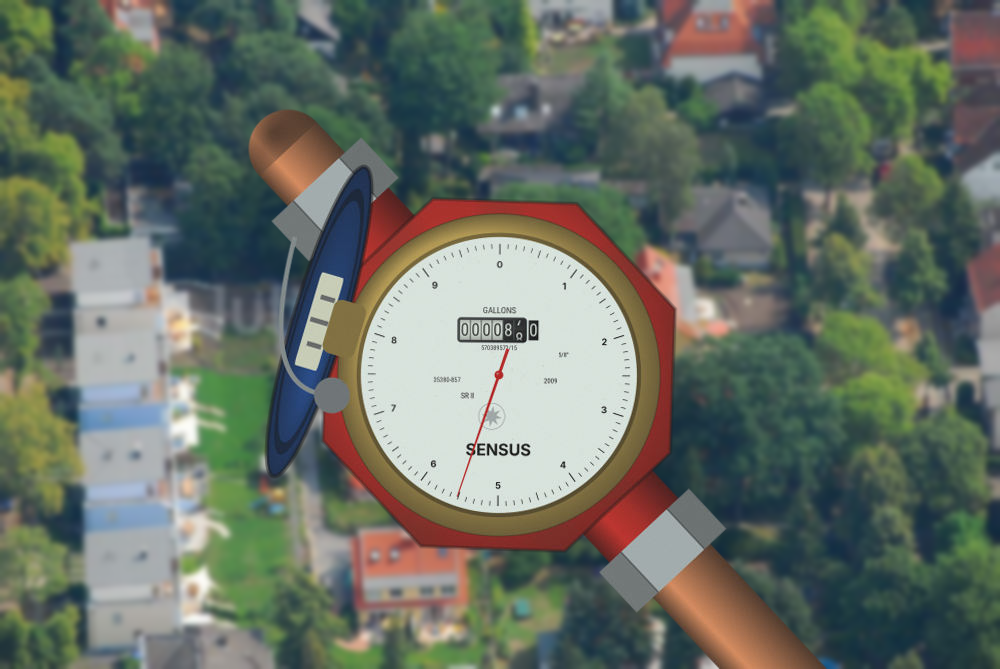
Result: 875.5 gal
